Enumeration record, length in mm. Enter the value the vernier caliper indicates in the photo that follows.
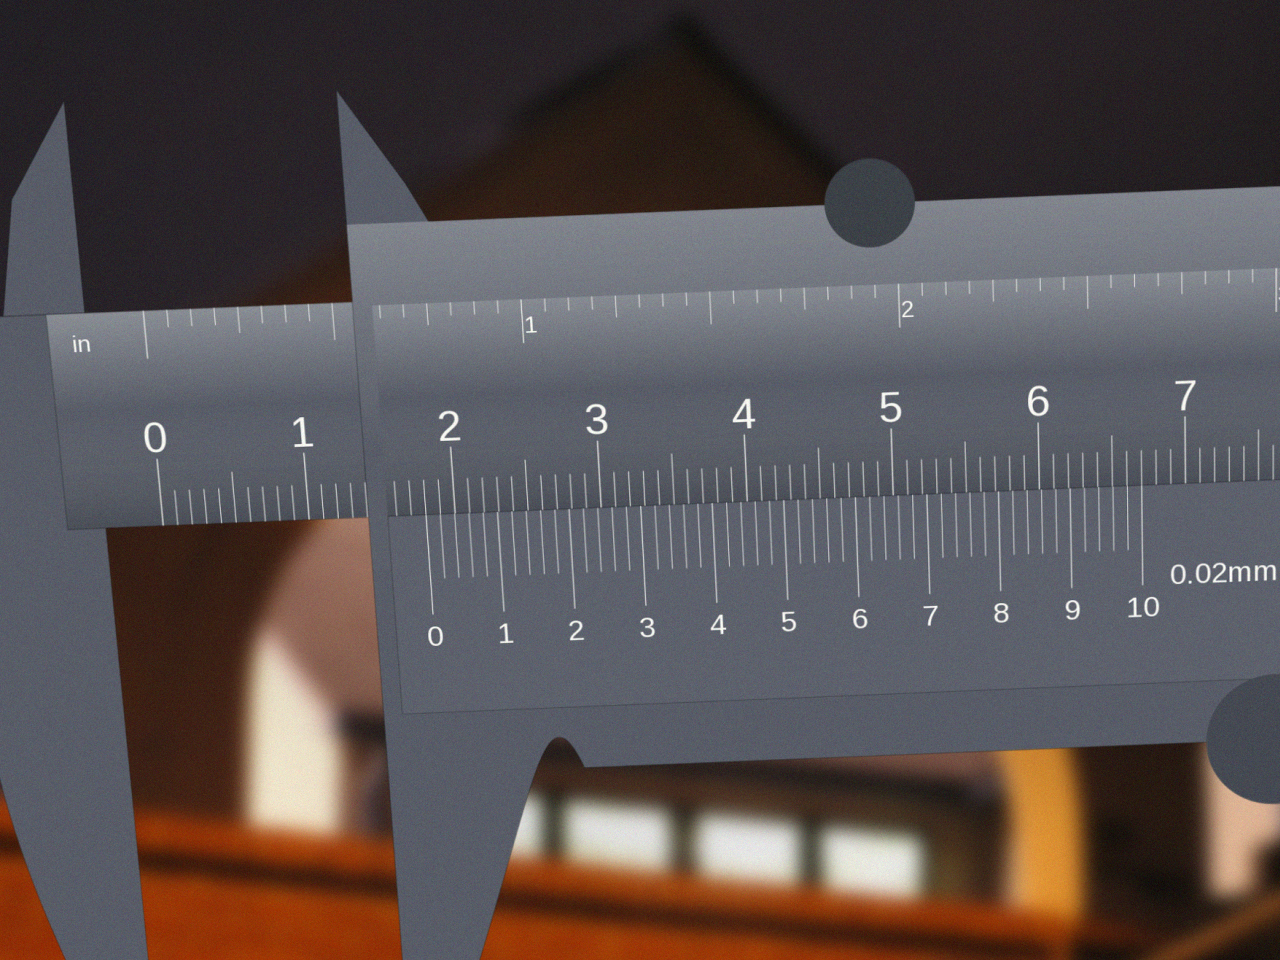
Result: 18.0 mm
